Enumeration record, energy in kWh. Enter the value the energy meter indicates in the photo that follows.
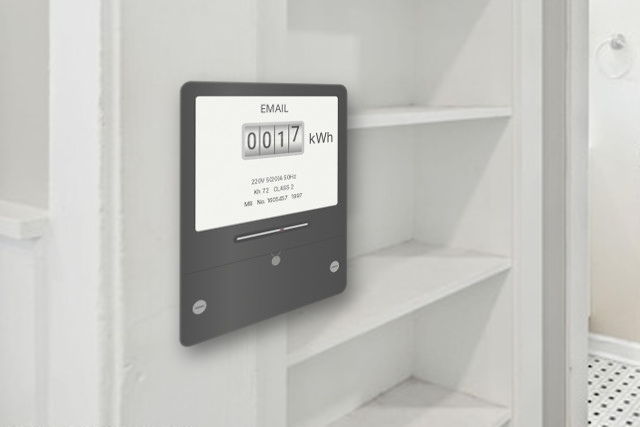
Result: 17 kWh
